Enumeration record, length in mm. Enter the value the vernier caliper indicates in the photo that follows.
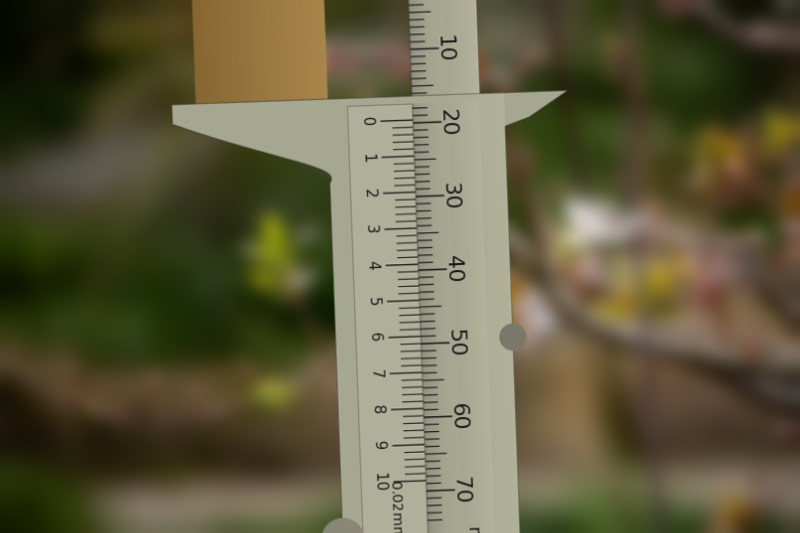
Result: 19.6 mm
